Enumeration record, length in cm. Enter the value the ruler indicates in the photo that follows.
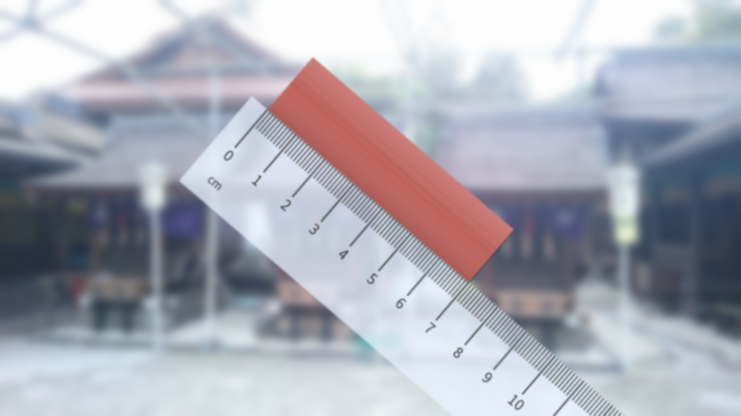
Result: 7 cm
